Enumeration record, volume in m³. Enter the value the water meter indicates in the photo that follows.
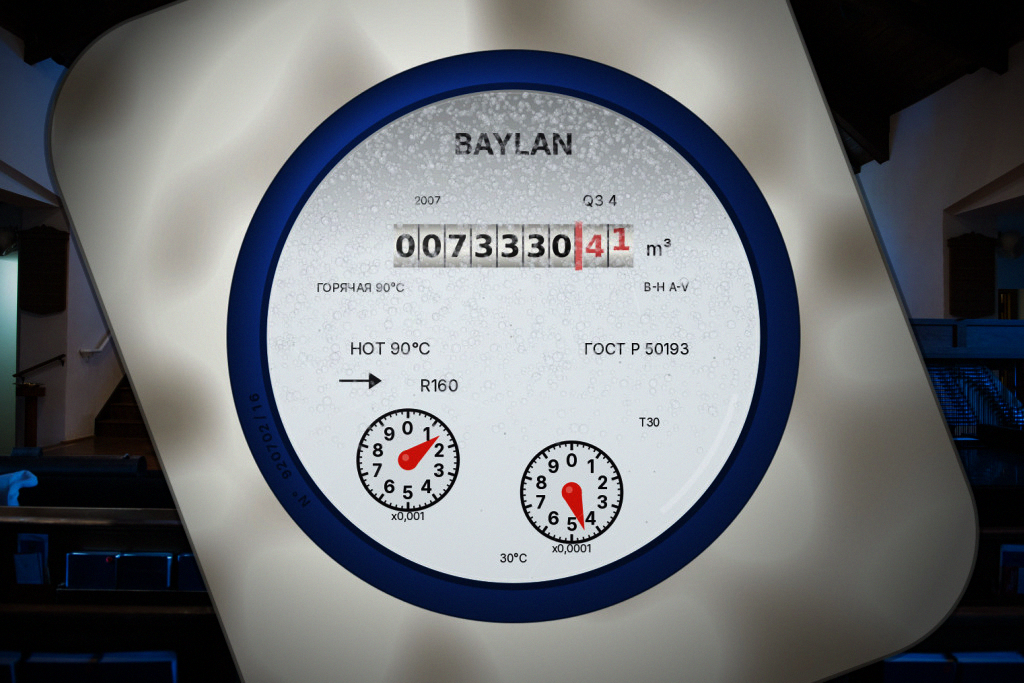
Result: 73330.4114 m³
